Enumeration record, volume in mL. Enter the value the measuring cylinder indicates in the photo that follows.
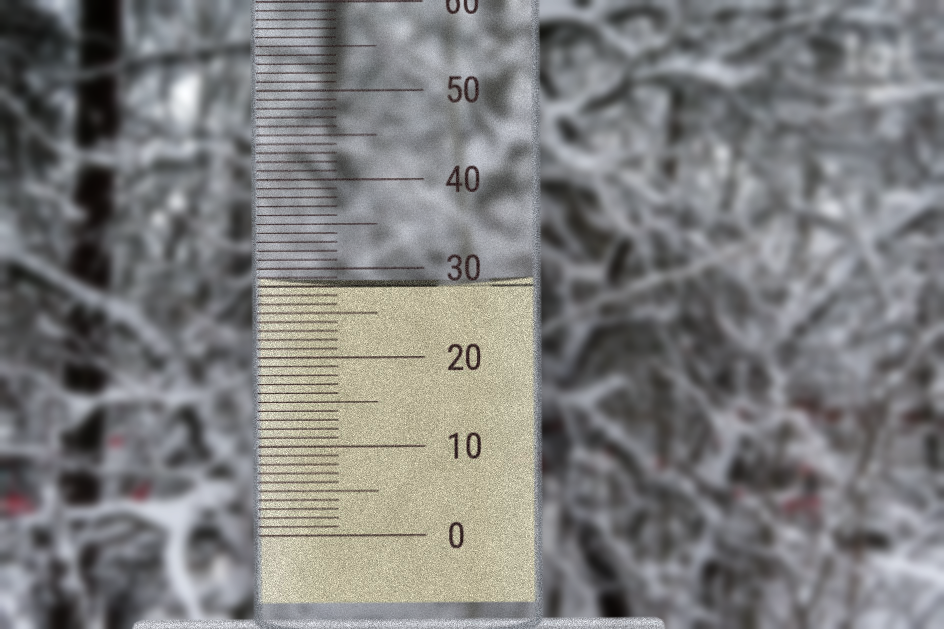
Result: 28 mL
